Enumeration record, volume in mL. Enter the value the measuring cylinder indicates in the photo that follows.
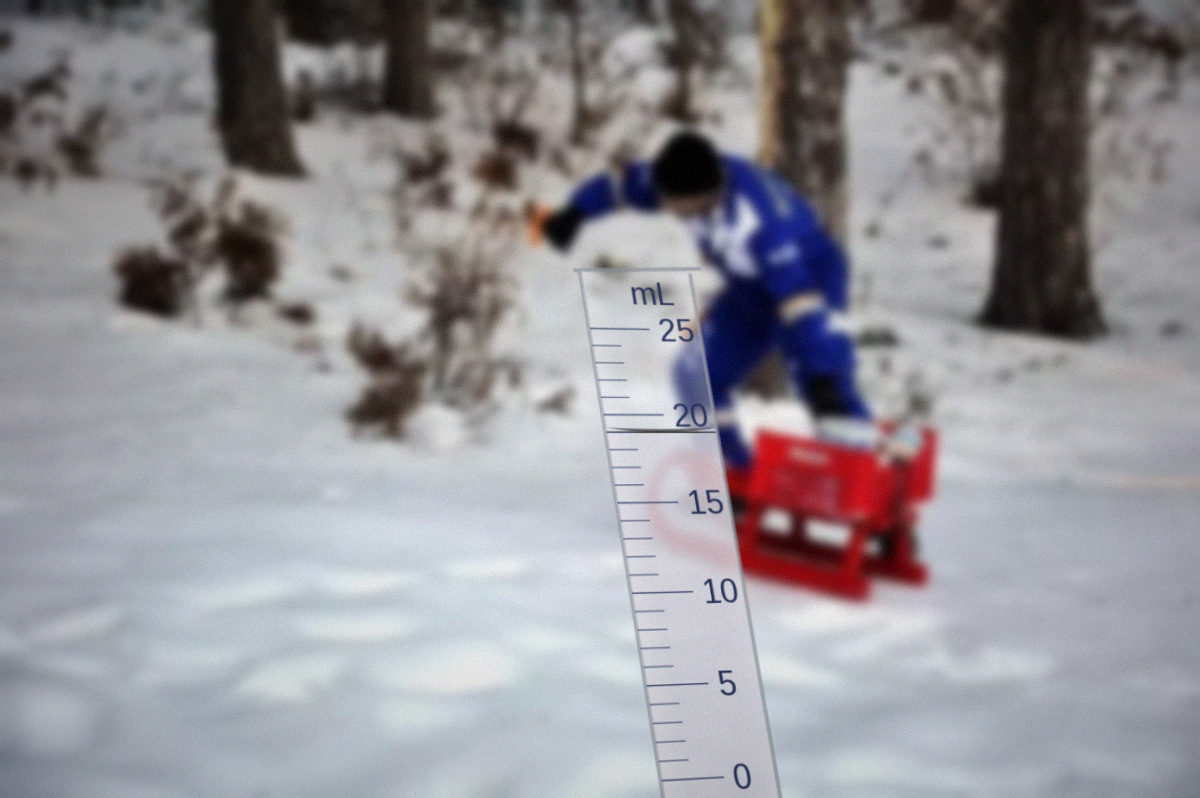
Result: 19 mL
